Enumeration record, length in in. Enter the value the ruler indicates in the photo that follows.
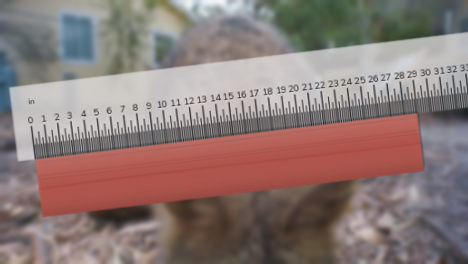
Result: 29 in
